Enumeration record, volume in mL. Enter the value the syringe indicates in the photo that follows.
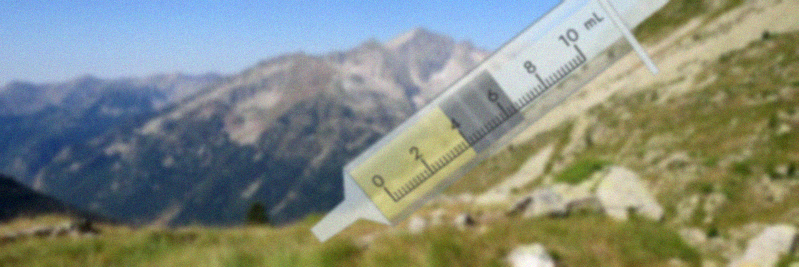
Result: 4 mL
